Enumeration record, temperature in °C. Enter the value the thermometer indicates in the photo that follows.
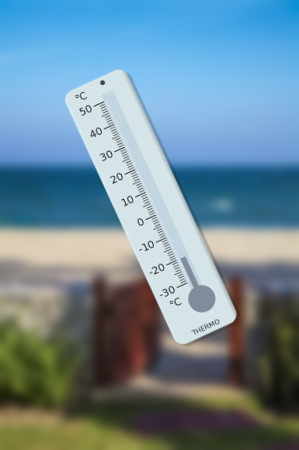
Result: -20 °C
